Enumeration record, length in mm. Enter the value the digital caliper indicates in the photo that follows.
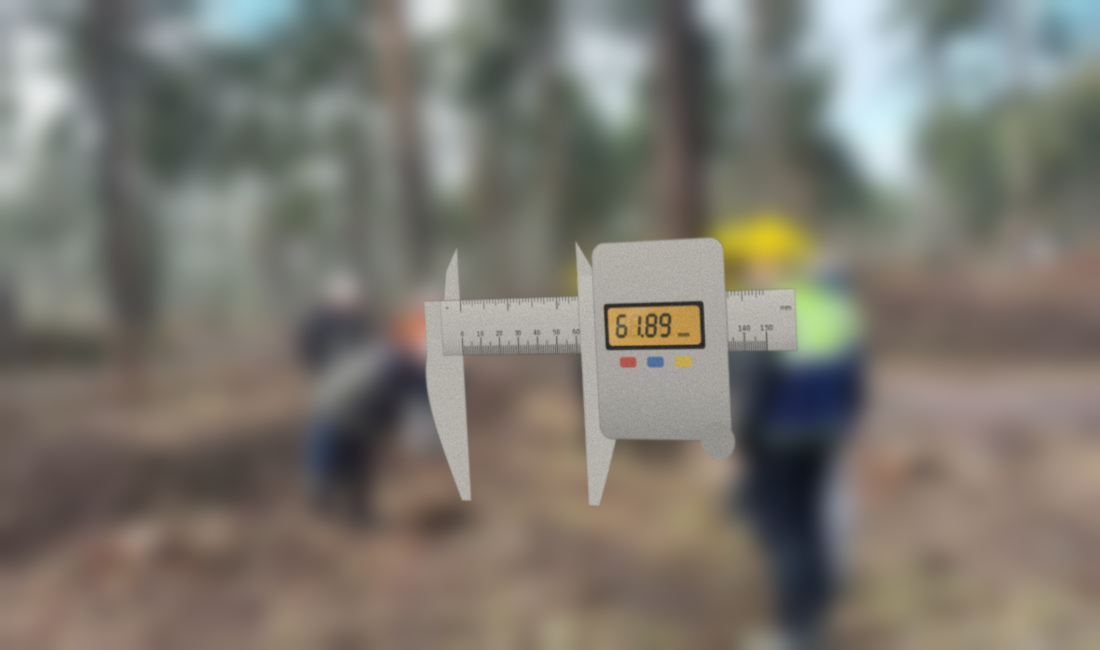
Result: 61.89 mm
